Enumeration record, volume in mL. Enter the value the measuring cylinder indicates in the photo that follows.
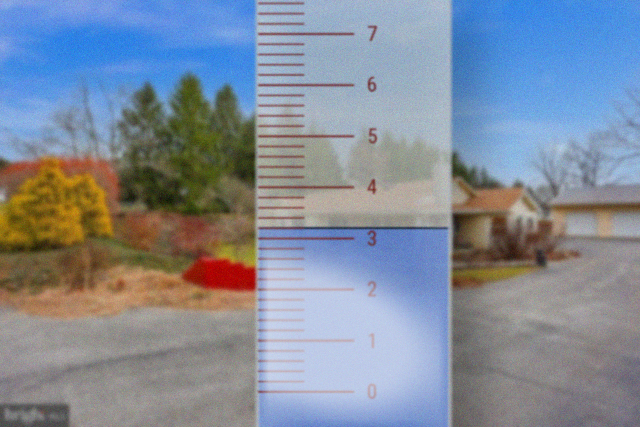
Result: 3.2 mL
